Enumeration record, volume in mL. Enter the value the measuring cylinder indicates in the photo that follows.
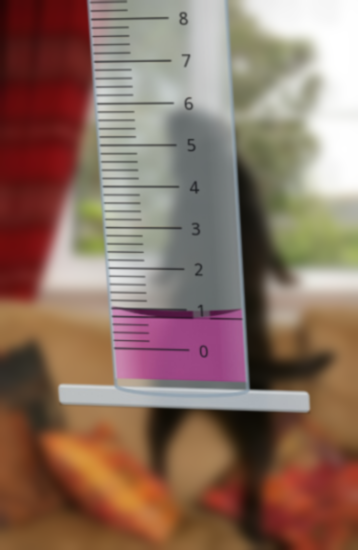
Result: 0.8 mL
